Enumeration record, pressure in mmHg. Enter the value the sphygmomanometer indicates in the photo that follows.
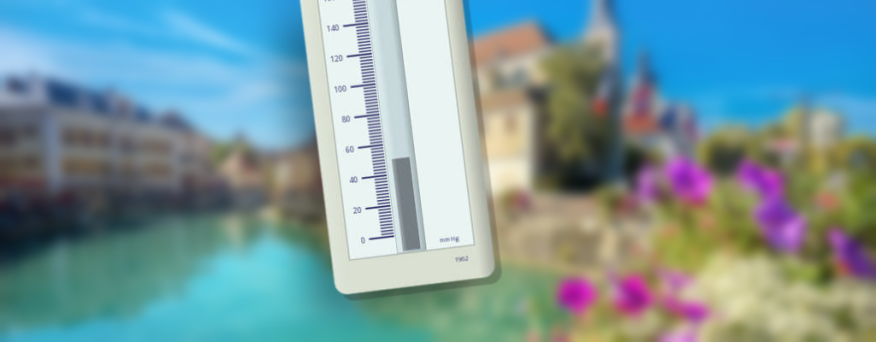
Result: 50 mmHg
